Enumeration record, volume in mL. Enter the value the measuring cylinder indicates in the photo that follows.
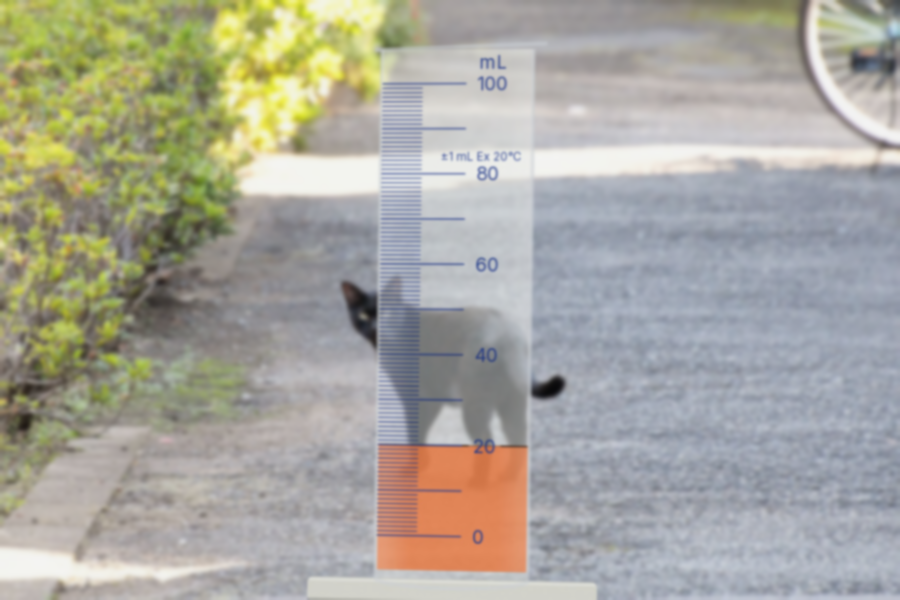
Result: 20 mL
